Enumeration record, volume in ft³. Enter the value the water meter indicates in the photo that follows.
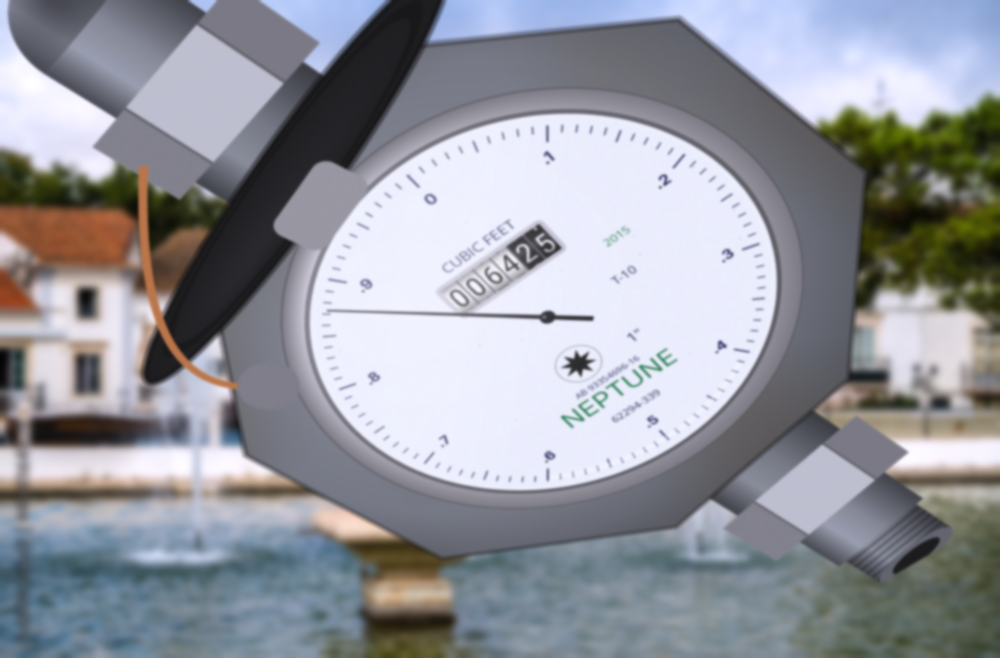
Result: 6424.87 ft³
